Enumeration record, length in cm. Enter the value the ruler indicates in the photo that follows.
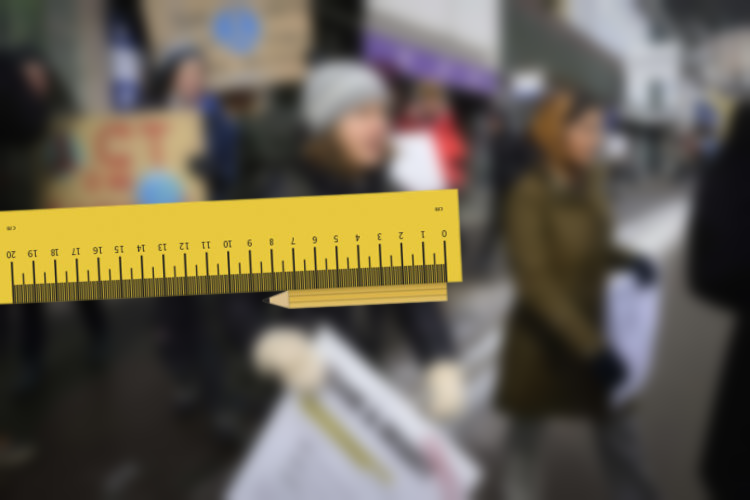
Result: 8.5 cm
